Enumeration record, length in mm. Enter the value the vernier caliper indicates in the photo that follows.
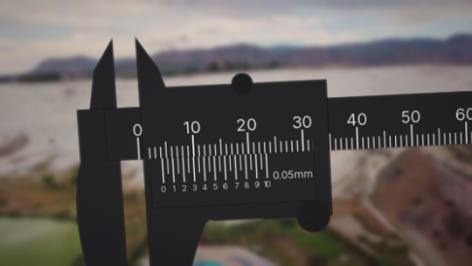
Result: 4.2 mm
